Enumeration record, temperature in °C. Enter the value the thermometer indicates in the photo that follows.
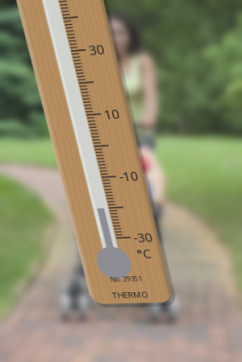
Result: -20 °C
